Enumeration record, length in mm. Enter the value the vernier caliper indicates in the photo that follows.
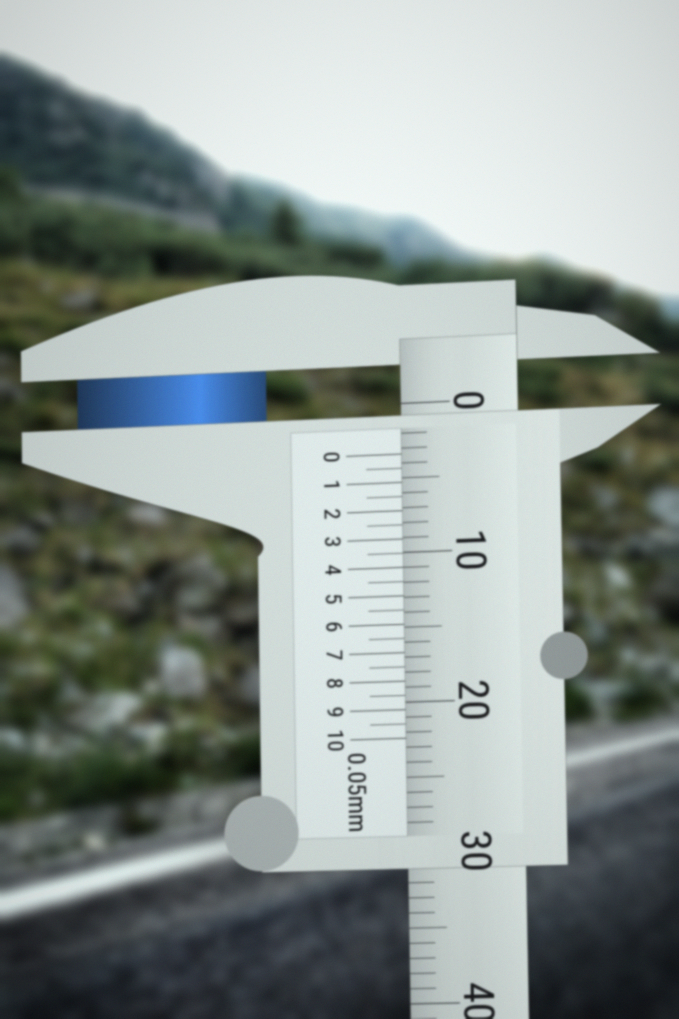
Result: 3.4 mm
